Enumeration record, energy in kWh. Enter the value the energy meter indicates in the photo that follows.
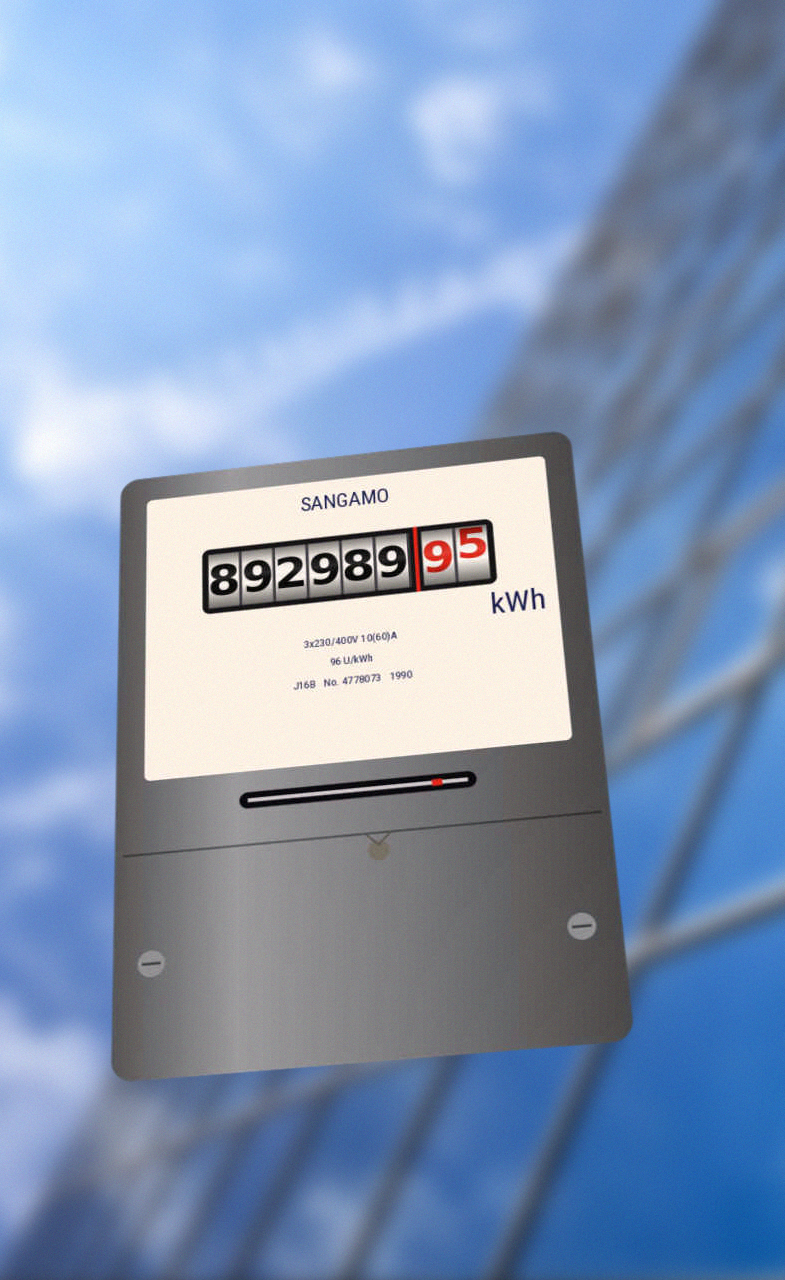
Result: 892989.95 kWh
